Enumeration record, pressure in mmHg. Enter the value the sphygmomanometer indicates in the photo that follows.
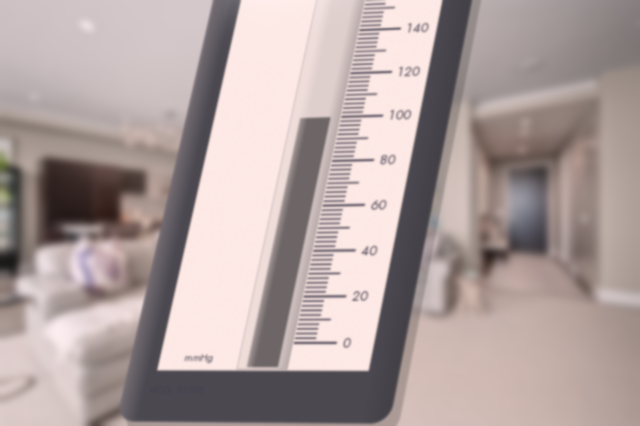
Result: 100 mmHg
